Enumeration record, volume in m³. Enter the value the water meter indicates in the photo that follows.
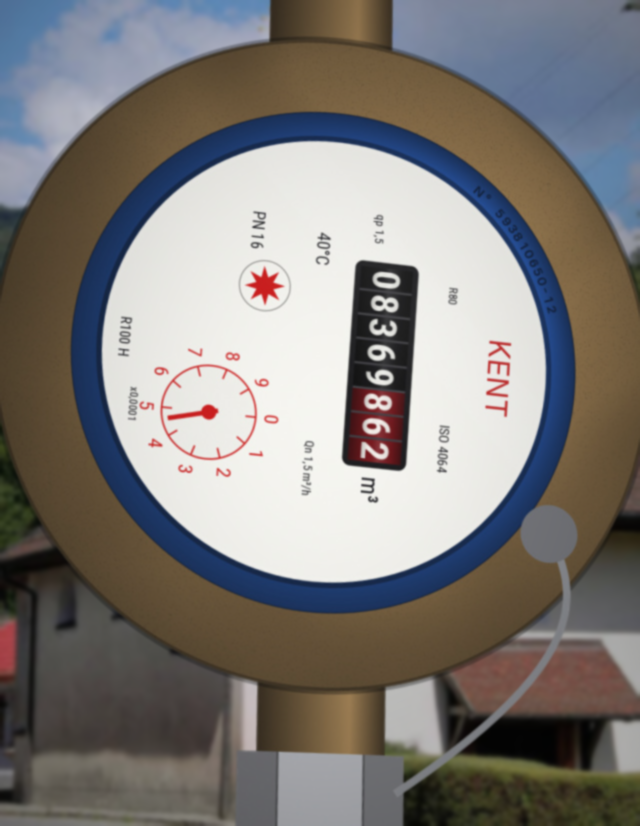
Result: 8369.8624 m³
